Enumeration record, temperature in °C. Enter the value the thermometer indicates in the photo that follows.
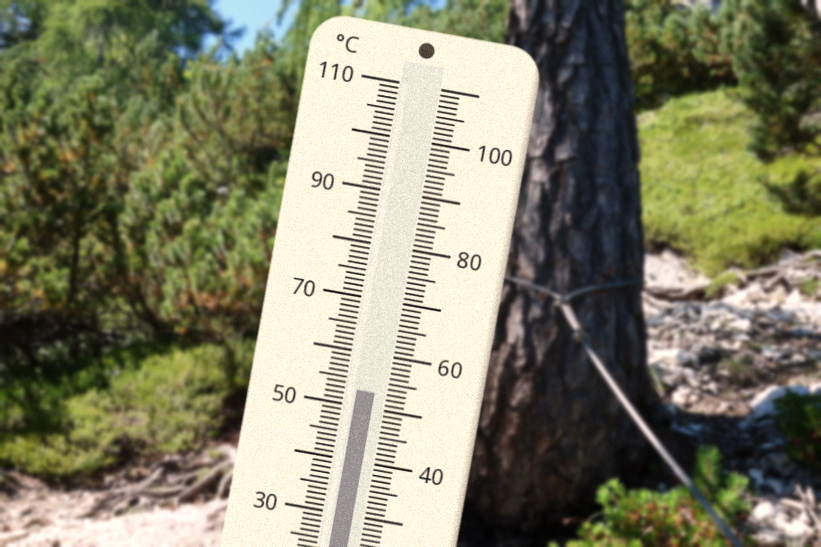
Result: 53 °C
